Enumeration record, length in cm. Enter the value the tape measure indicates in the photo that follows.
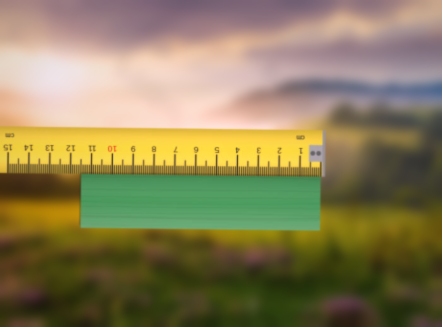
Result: 11.5 cm
